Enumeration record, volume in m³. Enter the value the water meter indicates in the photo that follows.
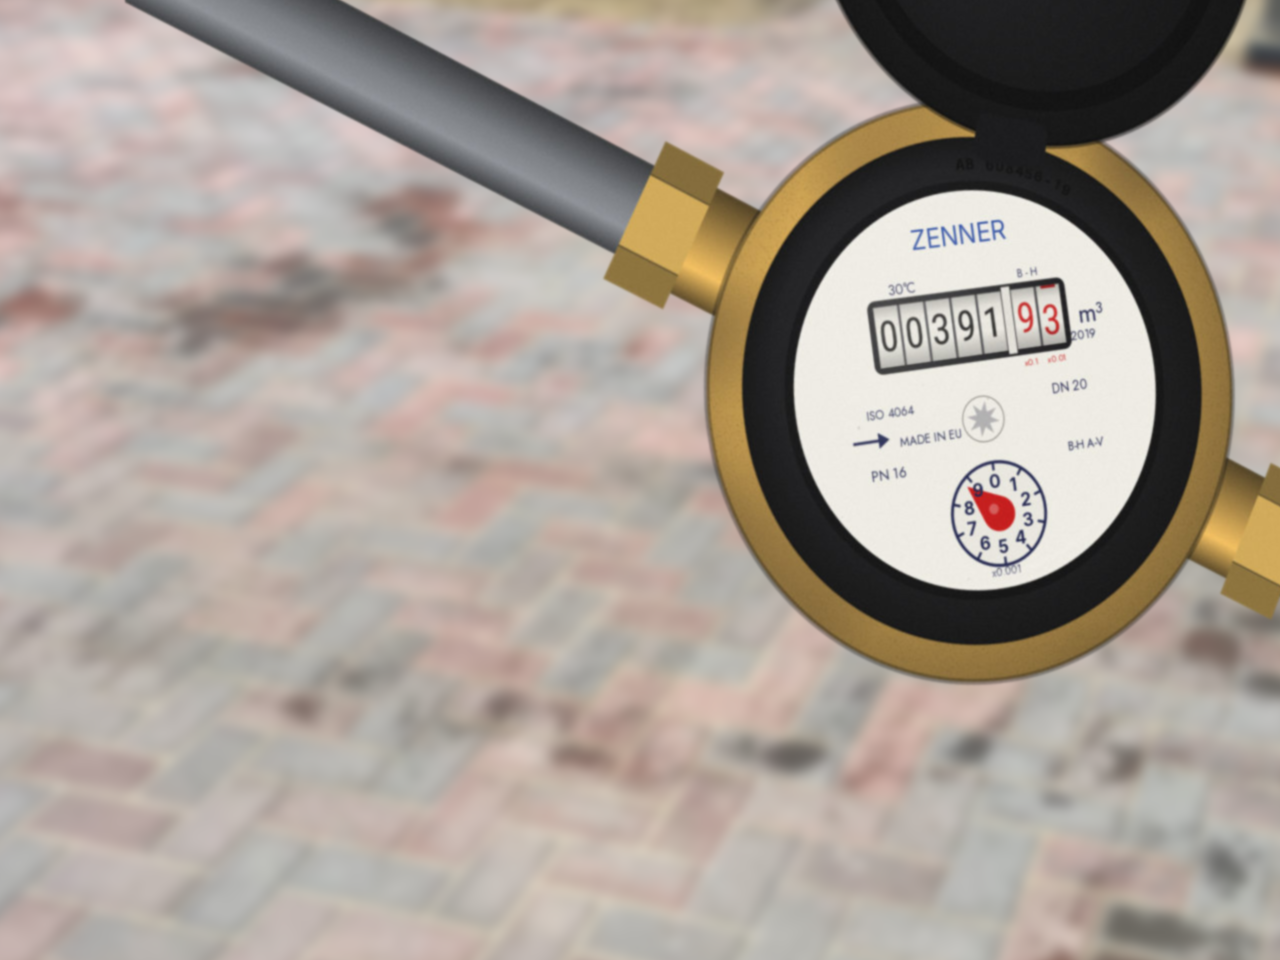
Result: 391.928 m³
